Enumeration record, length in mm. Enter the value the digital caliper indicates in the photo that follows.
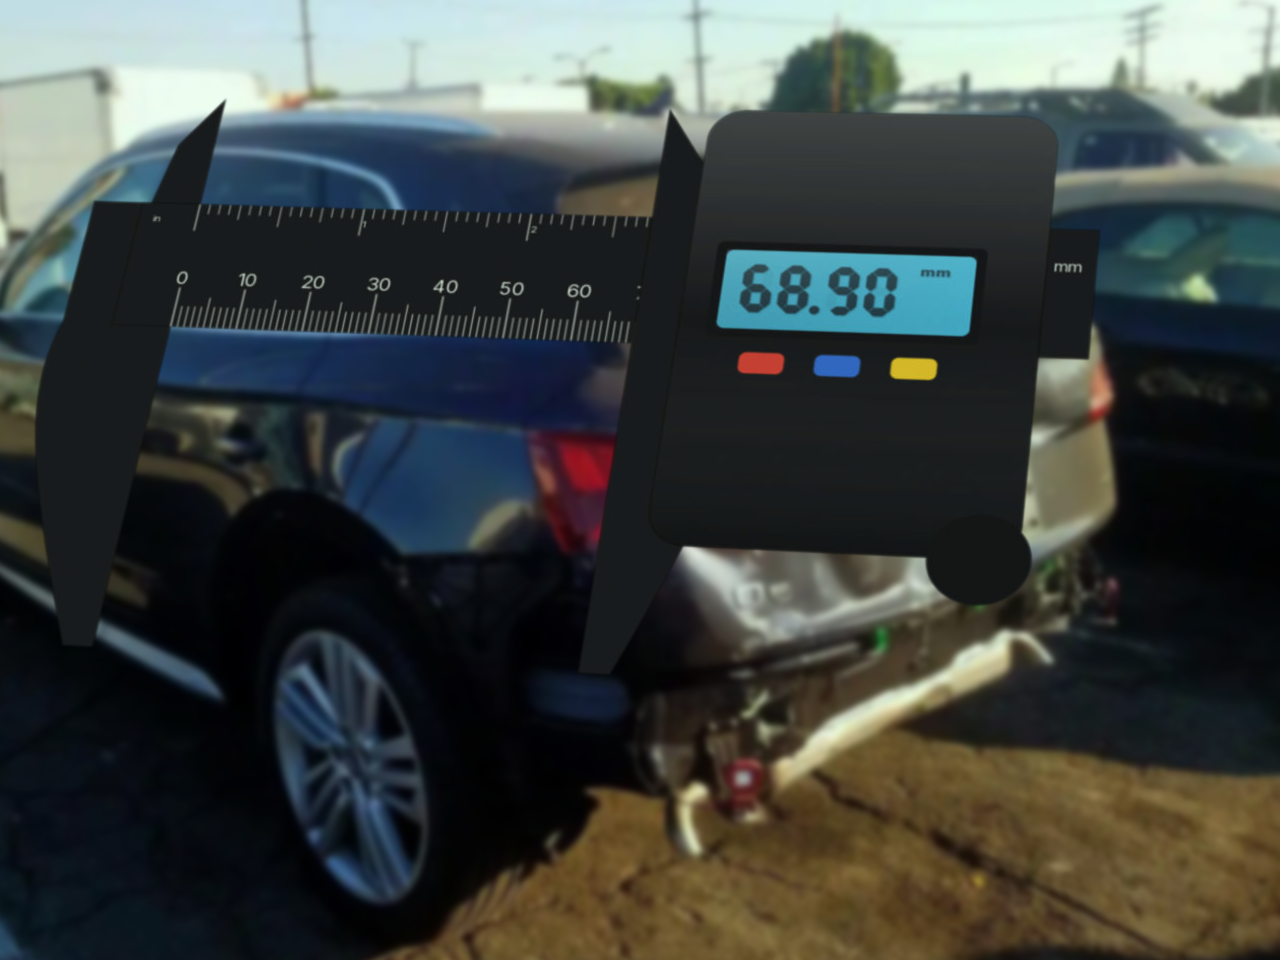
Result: 68.90 mm
